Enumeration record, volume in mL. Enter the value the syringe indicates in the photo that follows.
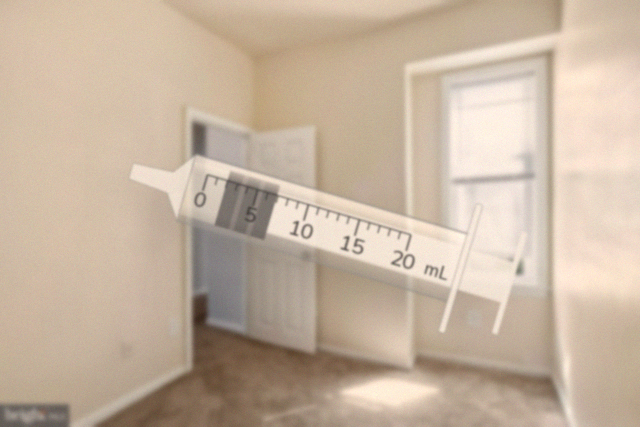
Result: 2 mL
